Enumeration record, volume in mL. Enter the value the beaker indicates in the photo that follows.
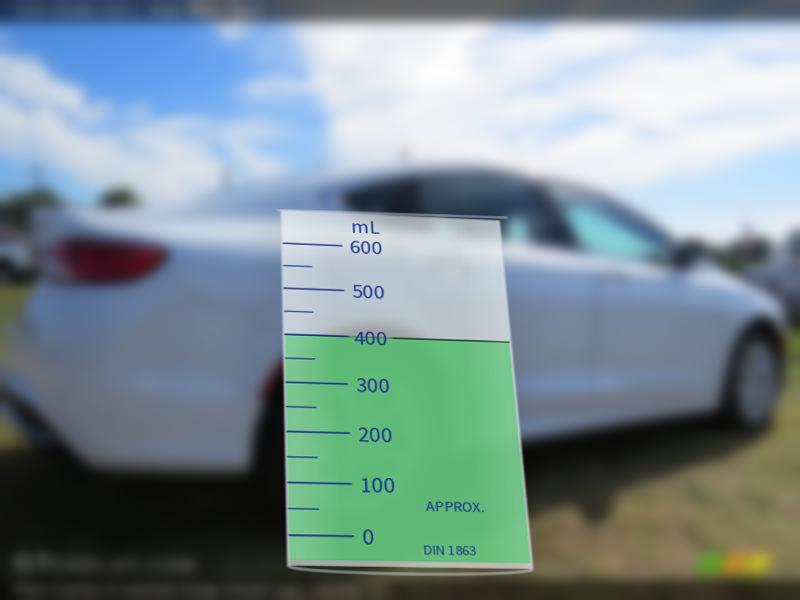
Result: 400 mL
